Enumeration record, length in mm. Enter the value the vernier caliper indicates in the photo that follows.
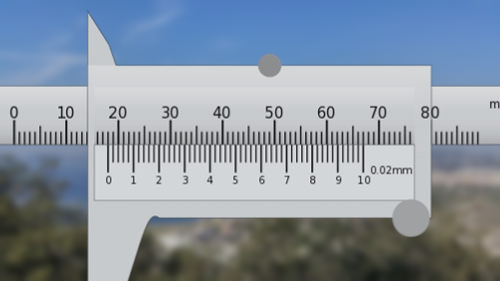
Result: 18.0 mm
